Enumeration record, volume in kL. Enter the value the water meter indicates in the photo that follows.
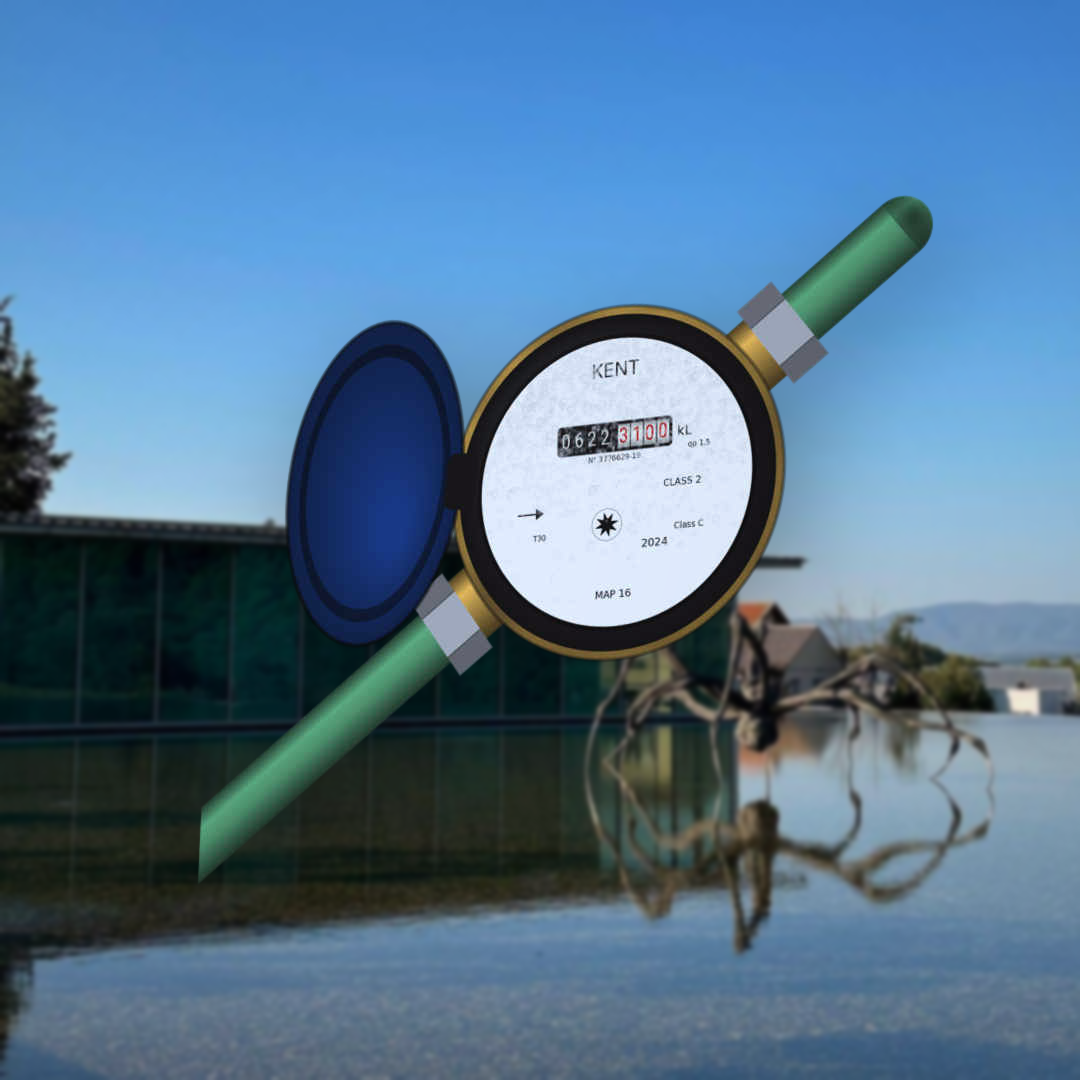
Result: 622.3100 kL
